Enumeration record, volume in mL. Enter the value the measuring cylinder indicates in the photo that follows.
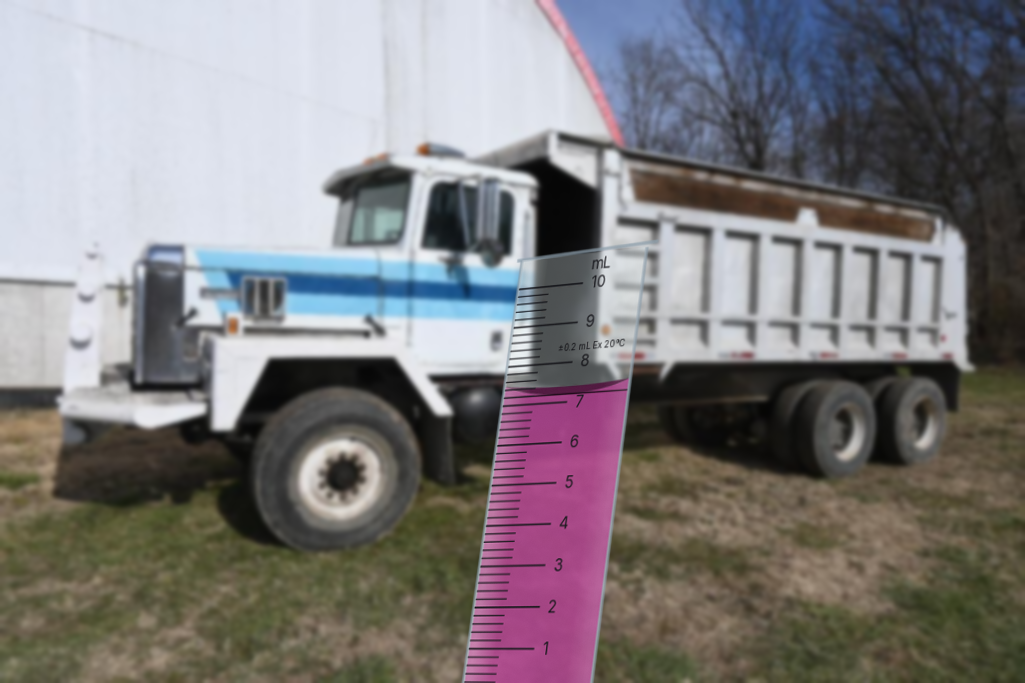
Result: 7.2 mL
